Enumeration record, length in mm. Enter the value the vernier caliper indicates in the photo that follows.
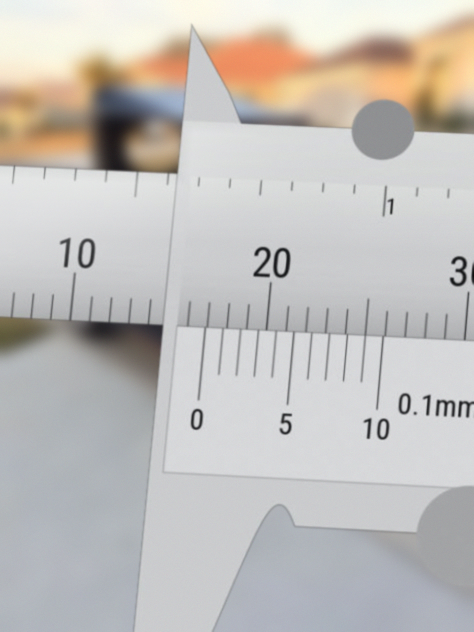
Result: 16.9 mm
